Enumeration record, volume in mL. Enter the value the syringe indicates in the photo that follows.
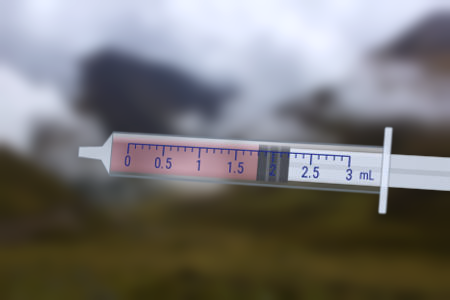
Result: 1.8 mL
